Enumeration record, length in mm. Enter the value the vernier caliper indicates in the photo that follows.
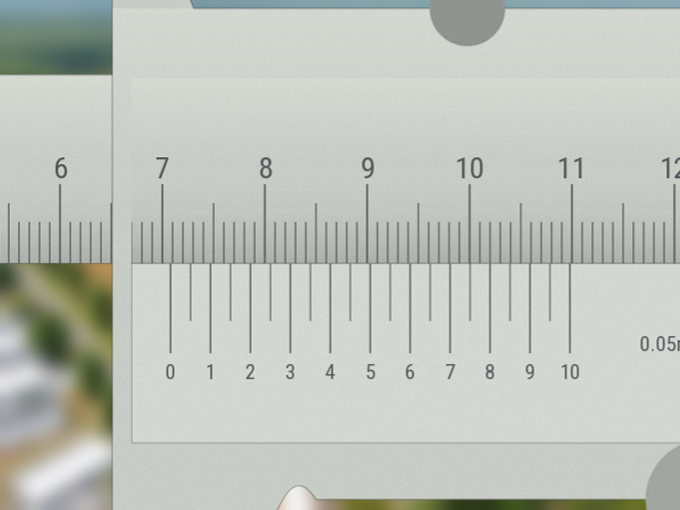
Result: 70.8 mm
